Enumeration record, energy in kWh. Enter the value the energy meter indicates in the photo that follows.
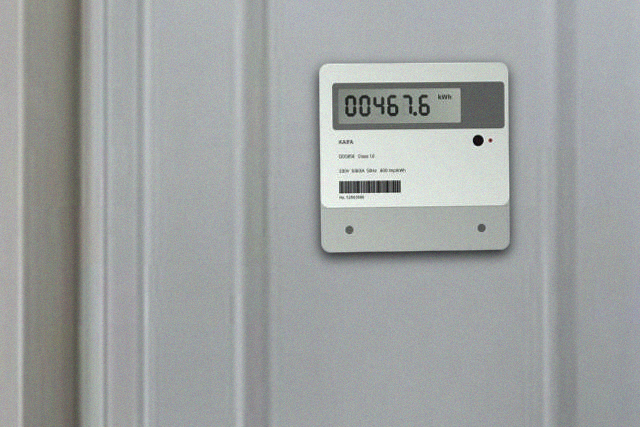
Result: 467.6 kWh
